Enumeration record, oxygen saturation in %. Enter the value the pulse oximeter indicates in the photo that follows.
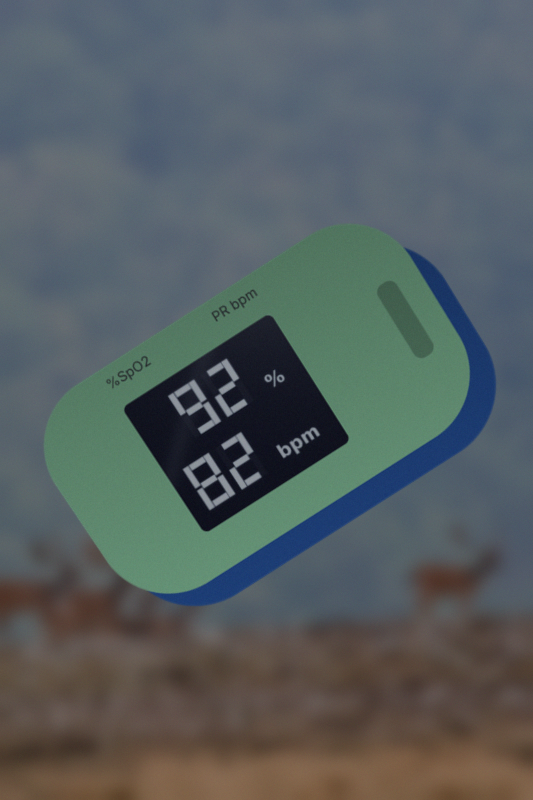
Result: 92 %
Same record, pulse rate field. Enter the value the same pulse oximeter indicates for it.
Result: 82 bpm
